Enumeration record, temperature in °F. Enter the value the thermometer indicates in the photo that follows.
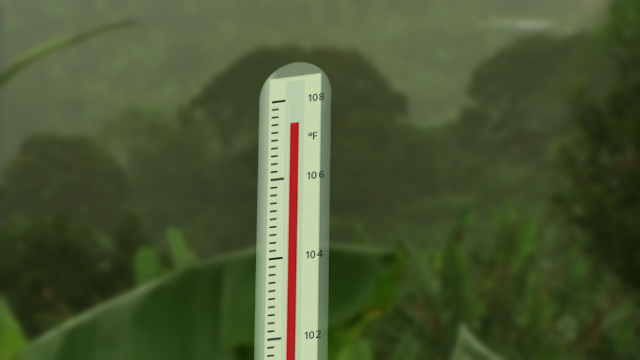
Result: 107.4 °F
